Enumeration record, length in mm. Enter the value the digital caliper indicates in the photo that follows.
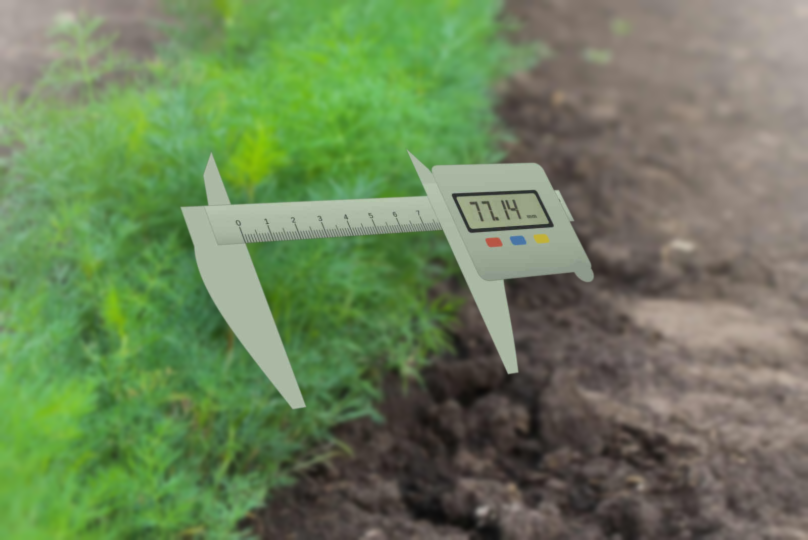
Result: 77.14 mm
